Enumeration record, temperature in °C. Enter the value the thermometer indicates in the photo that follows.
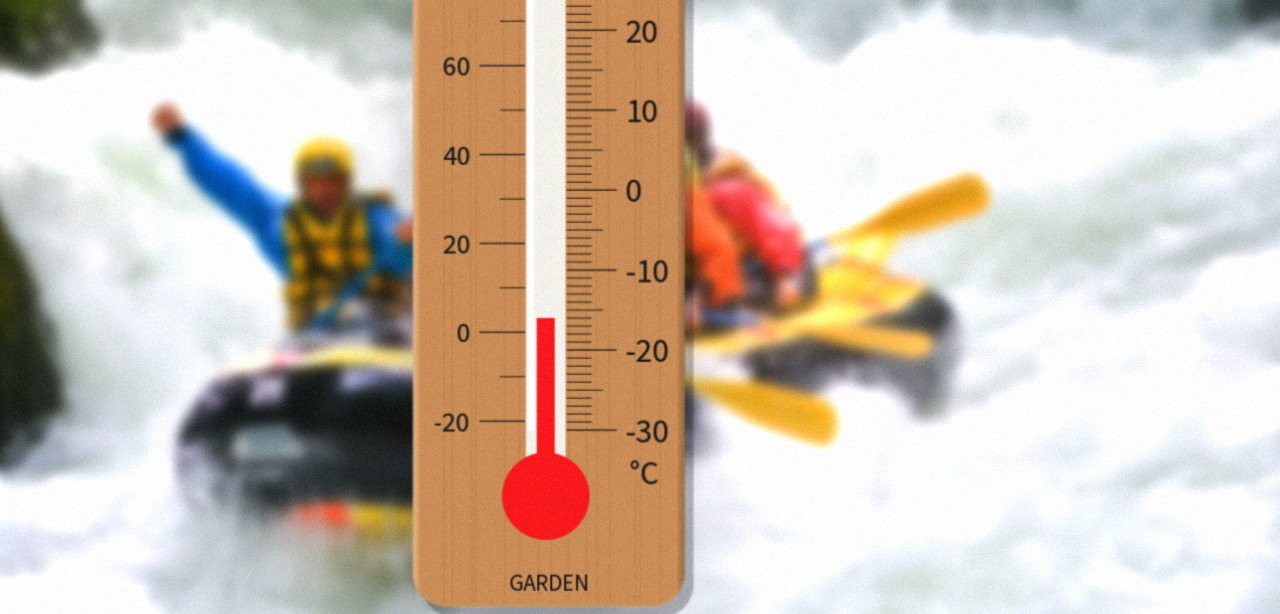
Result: -16 °C
